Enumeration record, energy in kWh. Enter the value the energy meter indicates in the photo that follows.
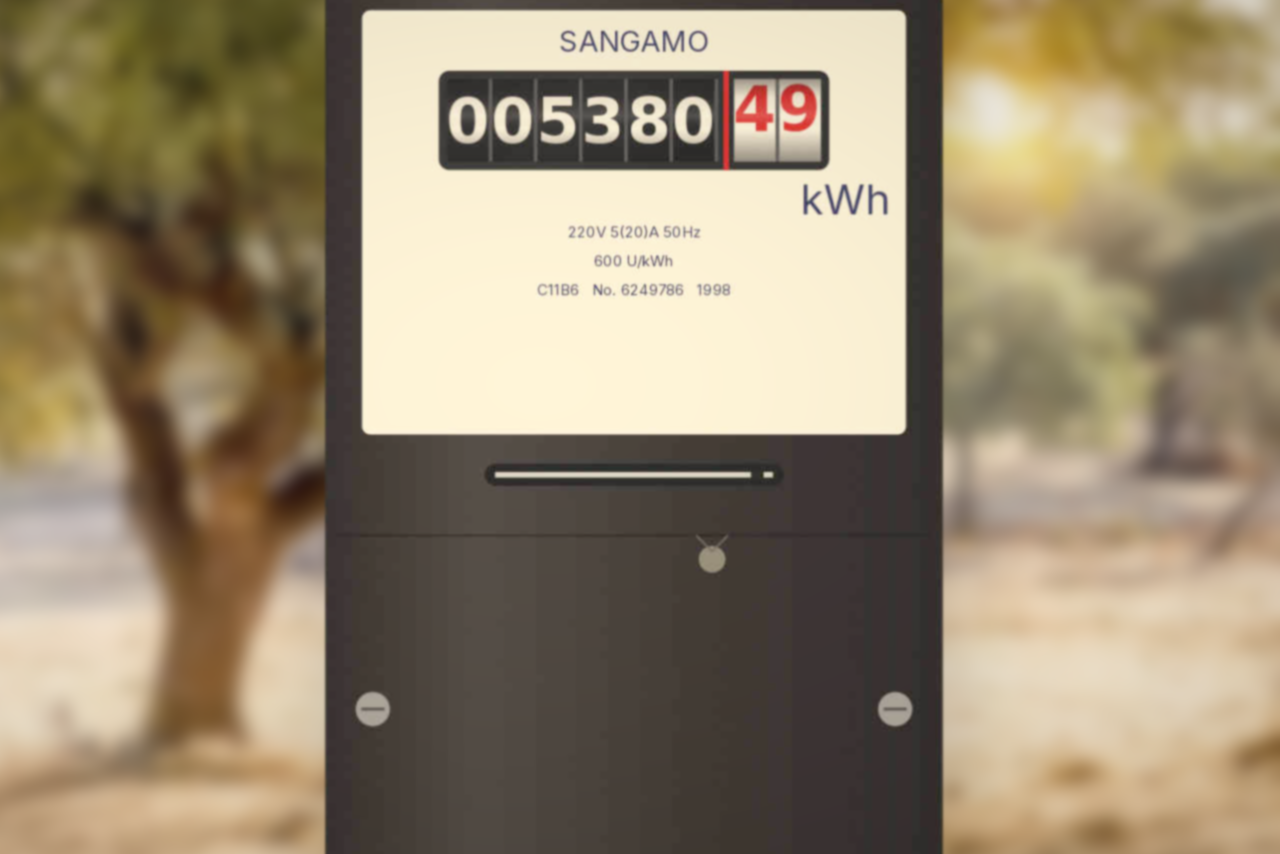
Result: 5380.49 kWh
